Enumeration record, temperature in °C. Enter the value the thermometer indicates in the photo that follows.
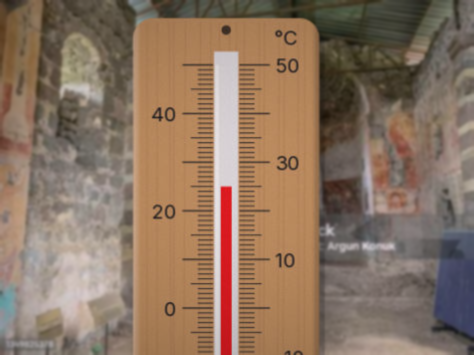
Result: 25 °C
